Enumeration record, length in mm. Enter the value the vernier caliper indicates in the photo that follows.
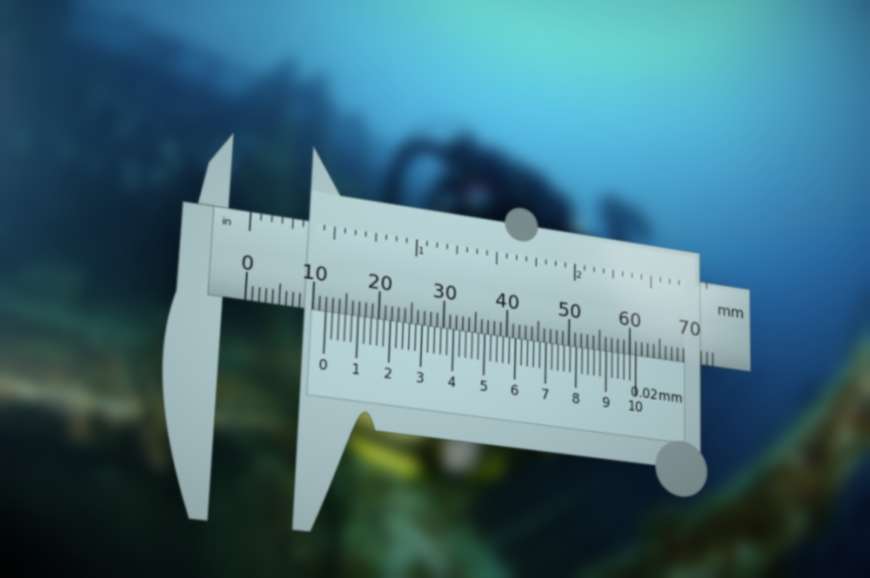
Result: 12.0 mm
